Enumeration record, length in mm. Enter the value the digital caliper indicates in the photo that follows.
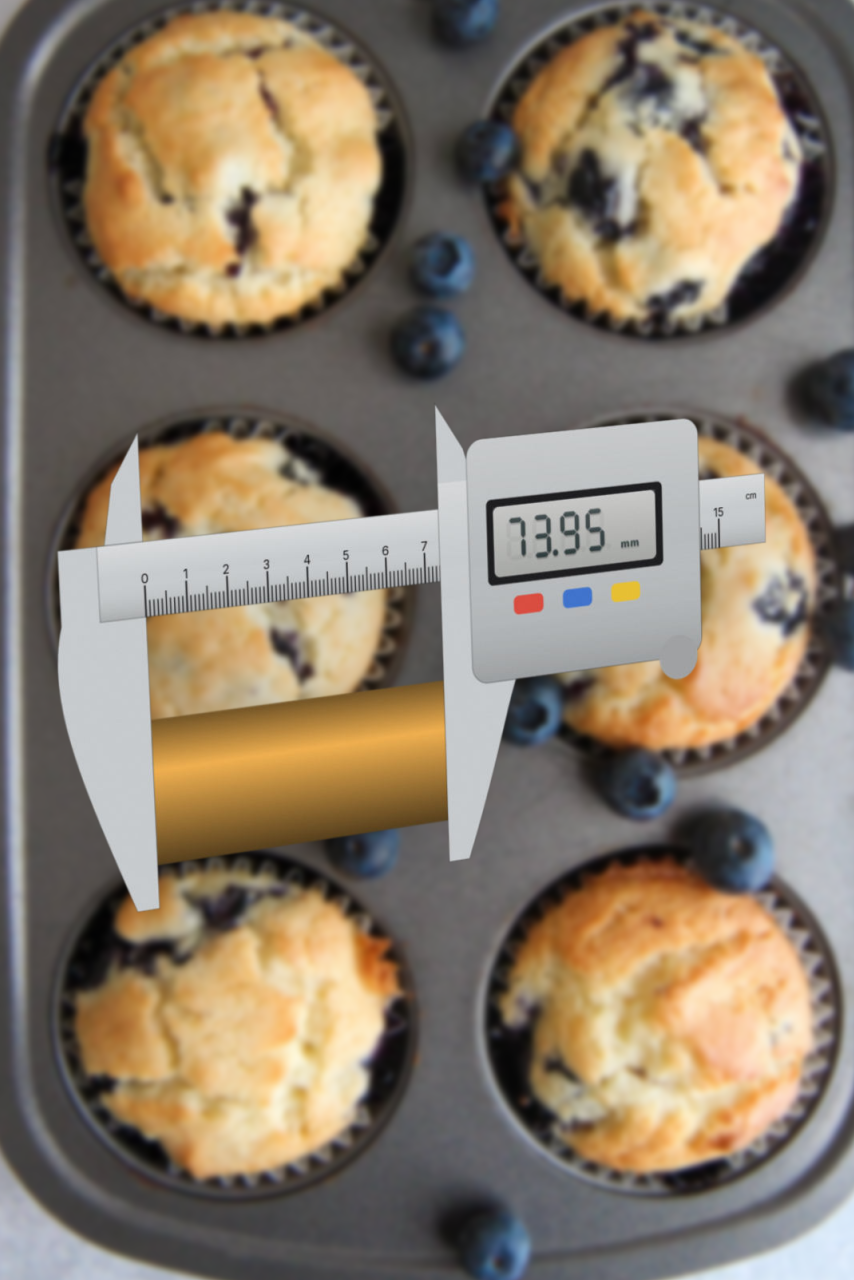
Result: 73.95 mm
